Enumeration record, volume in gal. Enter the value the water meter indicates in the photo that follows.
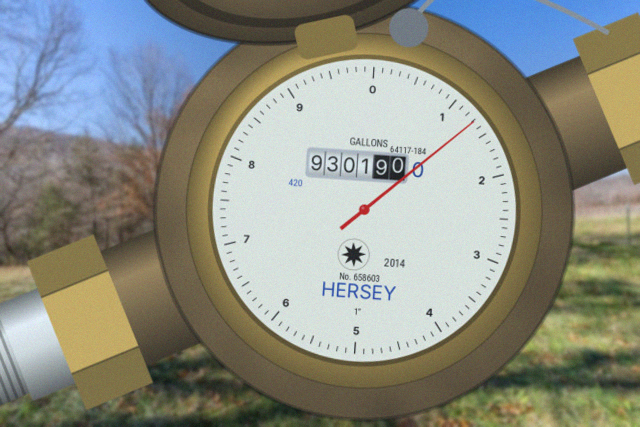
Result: 9301901.3 gal
